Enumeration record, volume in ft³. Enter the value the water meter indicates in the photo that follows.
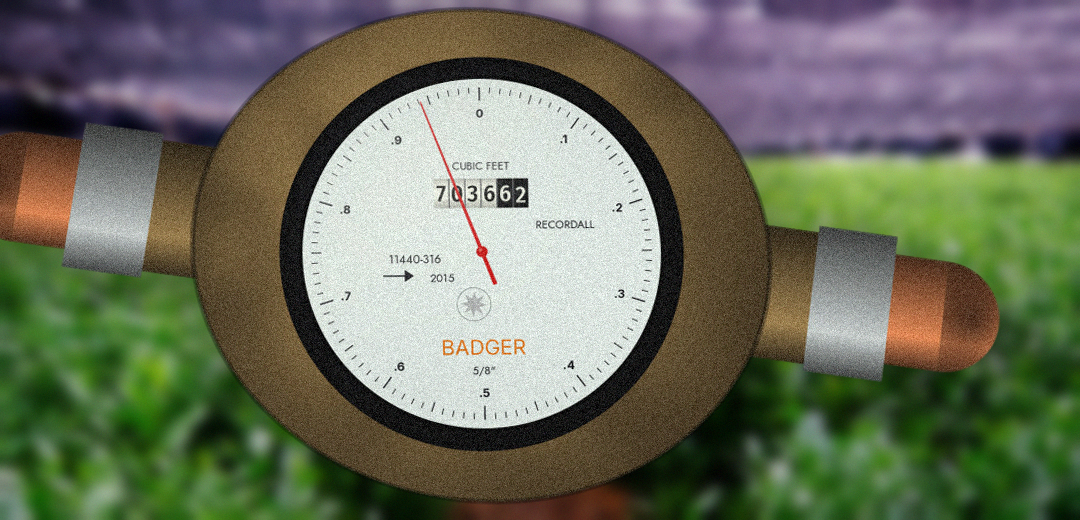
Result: 703661.94 ft³
